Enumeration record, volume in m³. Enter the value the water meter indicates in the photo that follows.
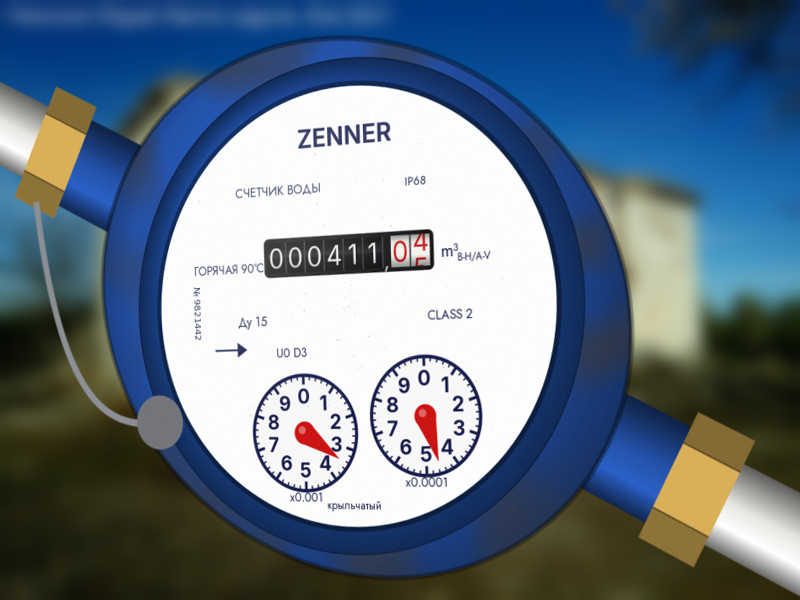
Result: 411.0434 m³
